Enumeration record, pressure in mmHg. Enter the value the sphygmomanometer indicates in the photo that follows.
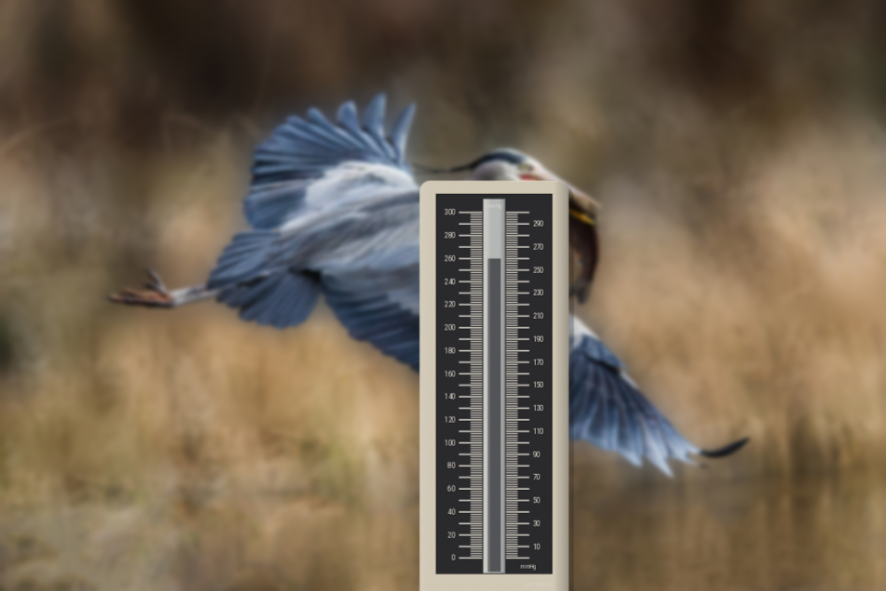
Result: 260 mmHg
